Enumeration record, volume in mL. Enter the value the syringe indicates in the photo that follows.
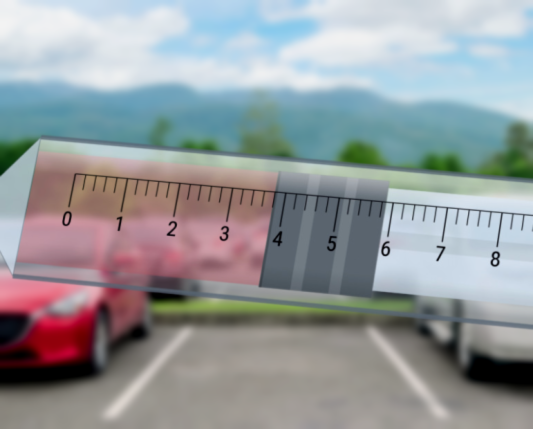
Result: 3.8 mL
